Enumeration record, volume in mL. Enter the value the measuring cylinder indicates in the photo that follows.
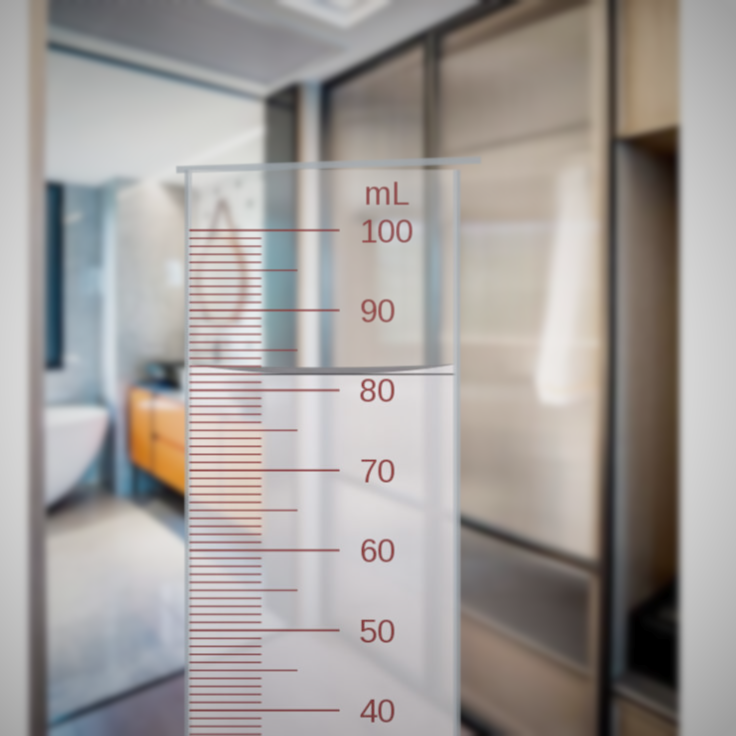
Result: 82 mL
